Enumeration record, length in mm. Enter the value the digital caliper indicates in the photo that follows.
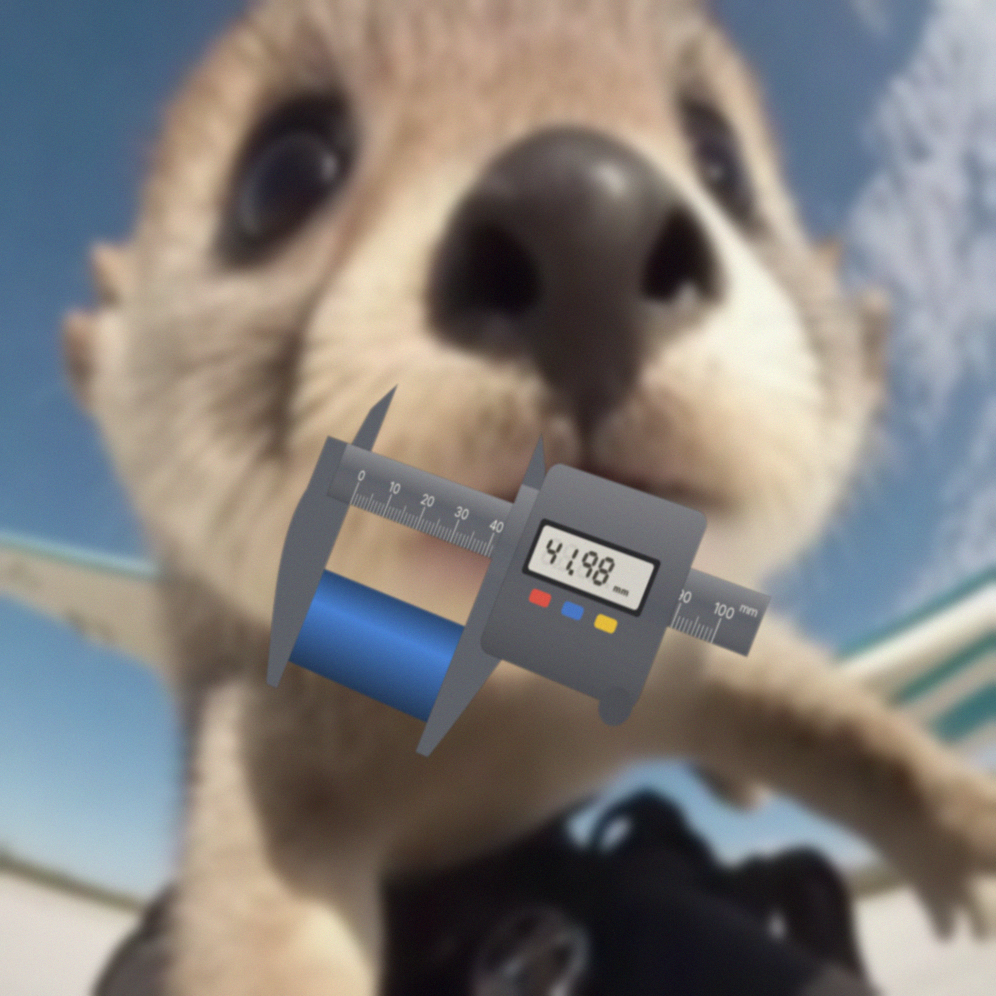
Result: 41.98 mm
